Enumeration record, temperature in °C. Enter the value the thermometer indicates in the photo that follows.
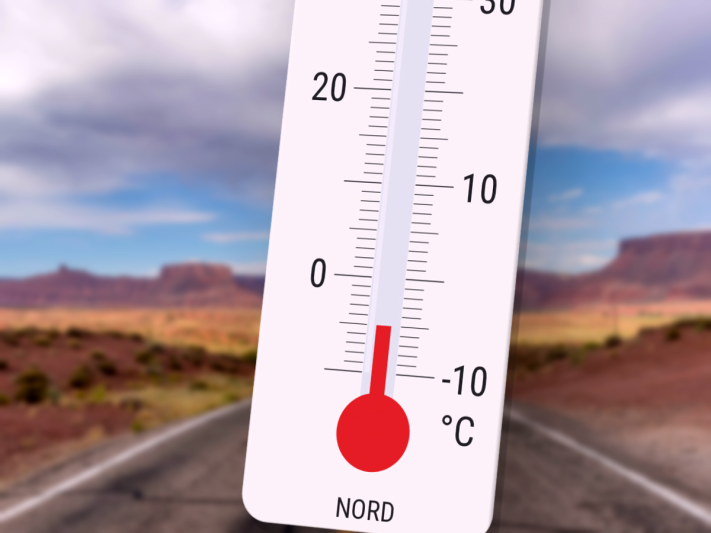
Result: -5 °C
